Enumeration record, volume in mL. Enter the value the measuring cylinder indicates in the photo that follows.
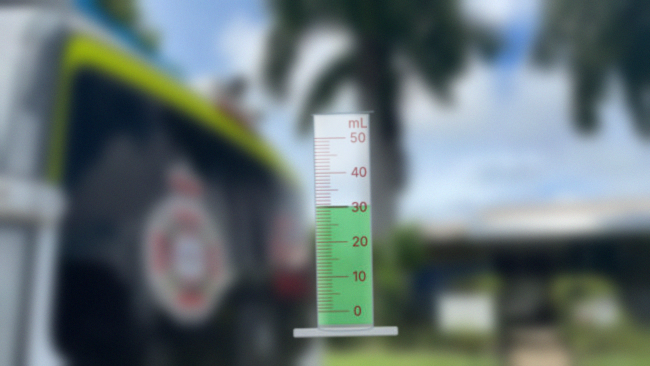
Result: 30 mL
